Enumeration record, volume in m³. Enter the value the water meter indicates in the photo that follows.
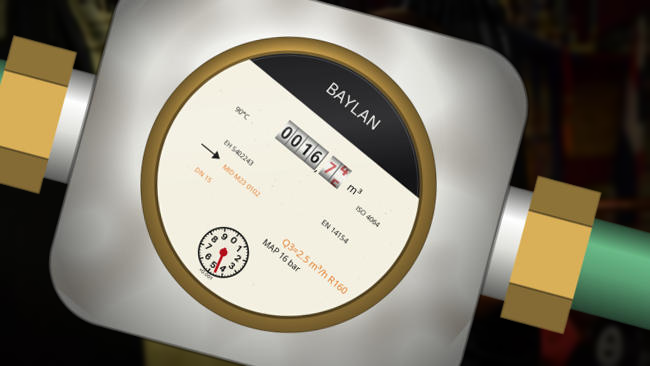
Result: 16.744 m³
